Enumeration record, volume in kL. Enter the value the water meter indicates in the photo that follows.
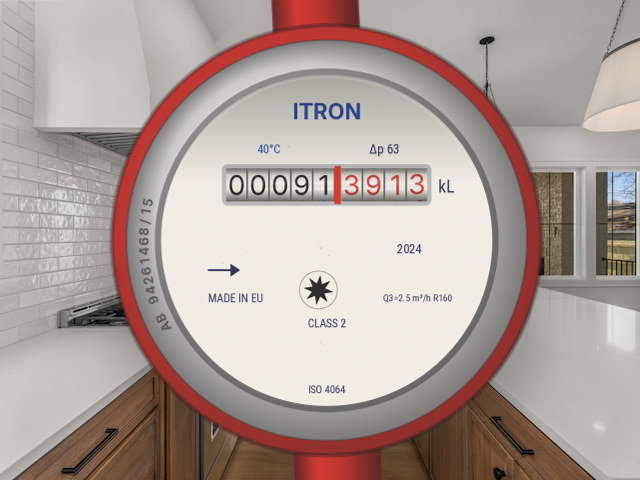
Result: 91.3913 kL
